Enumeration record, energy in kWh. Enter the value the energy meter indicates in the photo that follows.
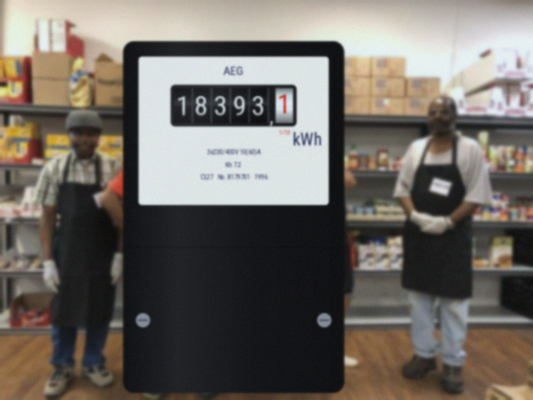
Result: 18393.1 kWh
